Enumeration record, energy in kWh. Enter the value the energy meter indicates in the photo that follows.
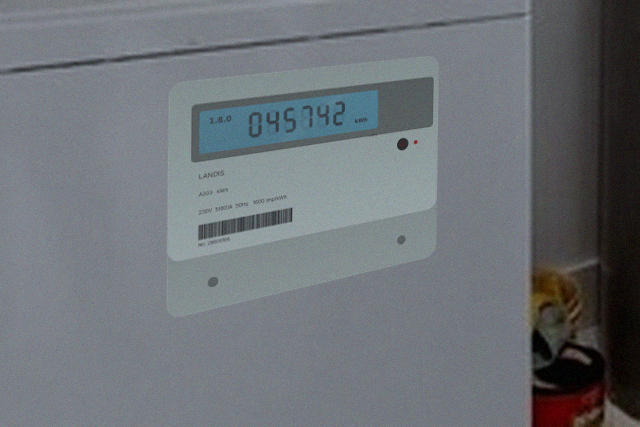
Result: 45742 kWh
